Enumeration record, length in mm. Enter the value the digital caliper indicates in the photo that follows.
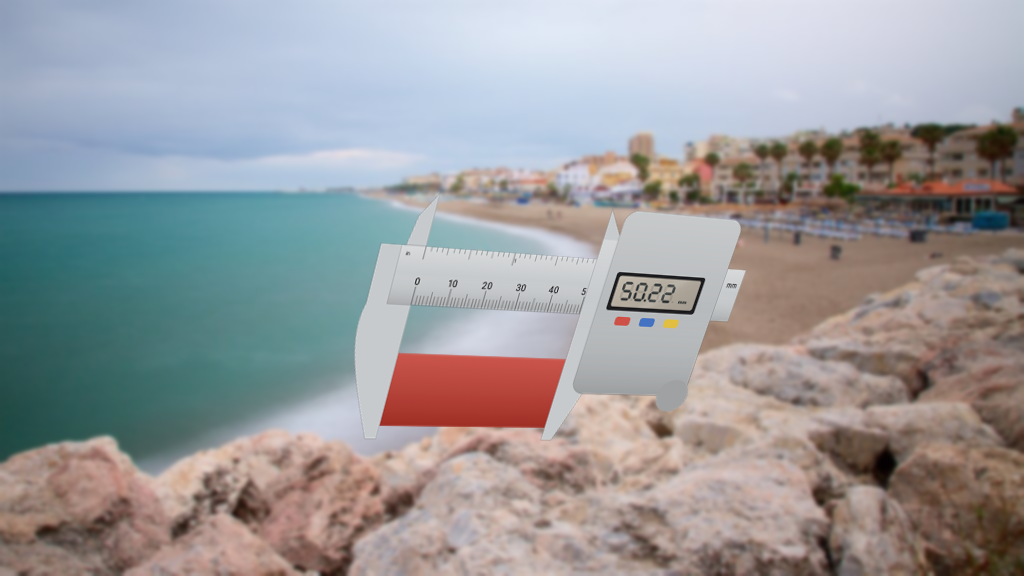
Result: 50.22 mm
